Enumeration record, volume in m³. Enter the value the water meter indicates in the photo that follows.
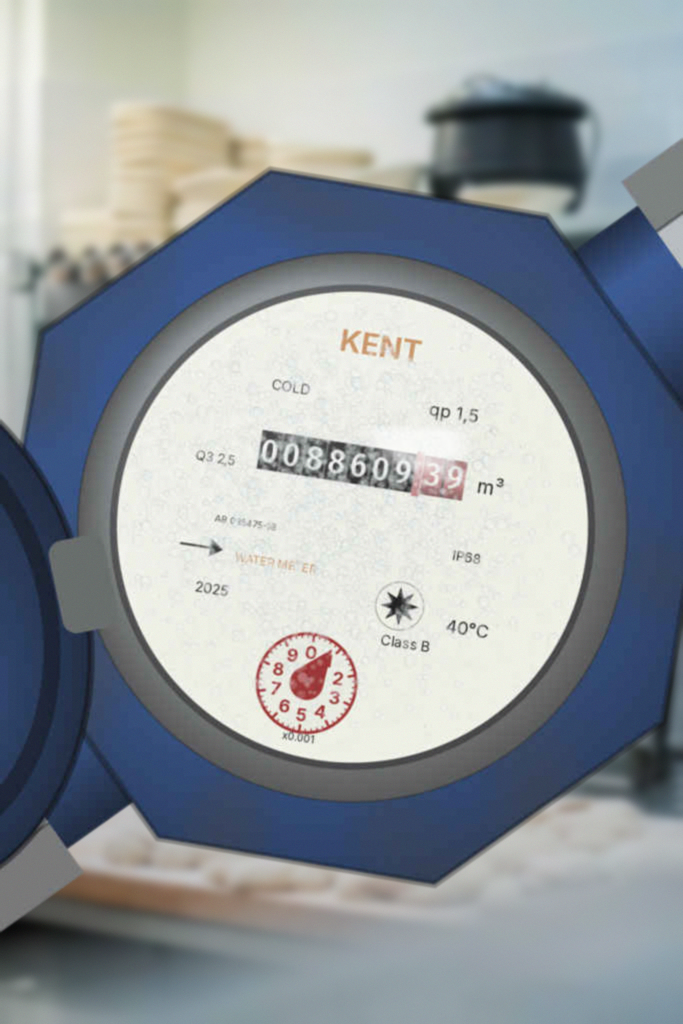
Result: 88609.390 m³
